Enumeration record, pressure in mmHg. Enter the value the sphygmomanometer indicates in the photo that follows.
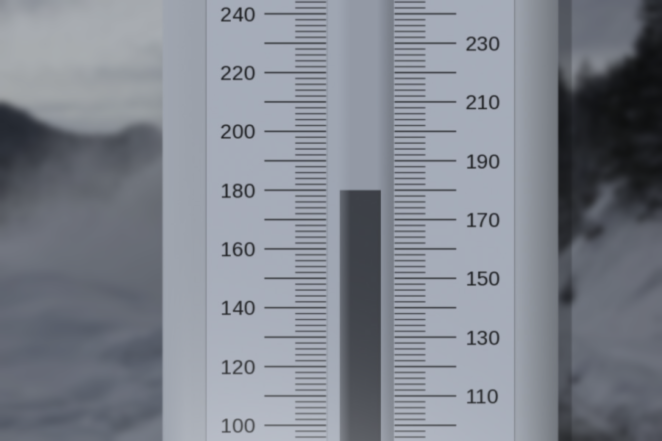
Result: 180 mmHg
